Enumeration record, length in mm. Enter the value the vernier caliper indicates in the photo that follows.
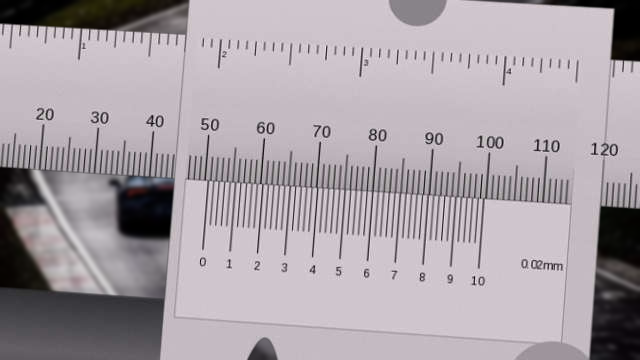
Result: 50.6 mm
